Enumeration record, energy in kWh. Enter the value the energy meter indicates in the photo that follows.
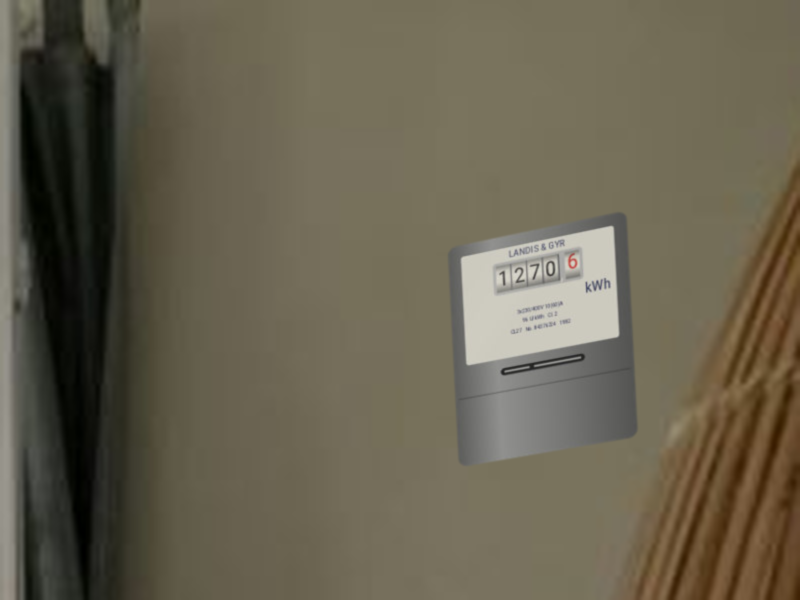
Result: 1270.6 kWh
